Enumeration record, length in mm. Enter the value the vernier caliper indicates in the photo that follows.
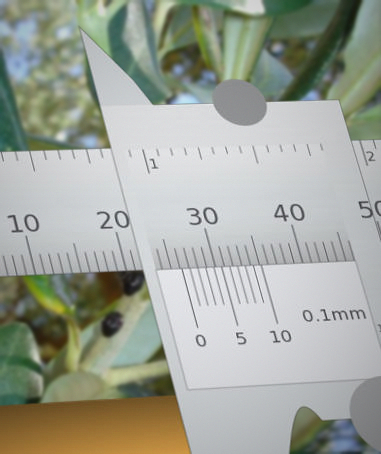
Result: 26.2 mm
